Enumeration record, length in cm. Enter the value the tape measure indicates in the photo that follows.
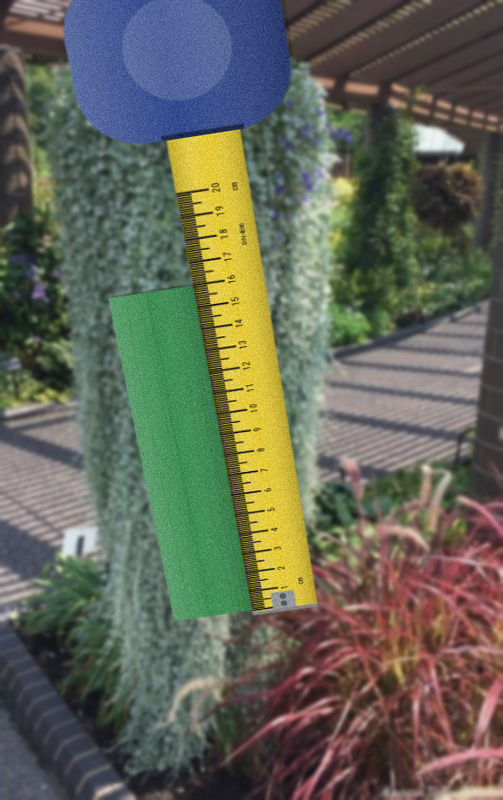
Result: 16 cm
